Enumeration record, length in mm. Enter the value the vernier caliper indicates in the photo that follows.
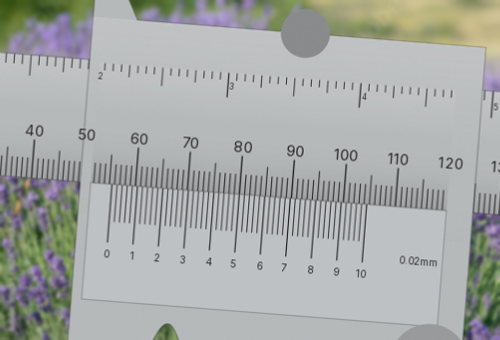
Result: 55.5 mm
